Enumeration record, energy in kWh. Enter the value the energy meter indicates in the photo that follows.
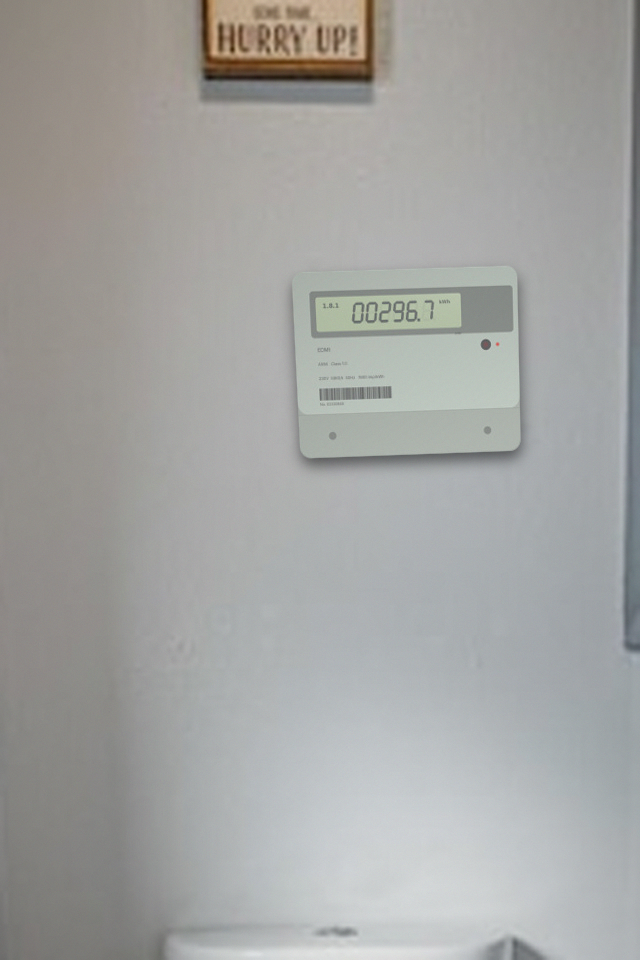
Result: 296.7 kWh
